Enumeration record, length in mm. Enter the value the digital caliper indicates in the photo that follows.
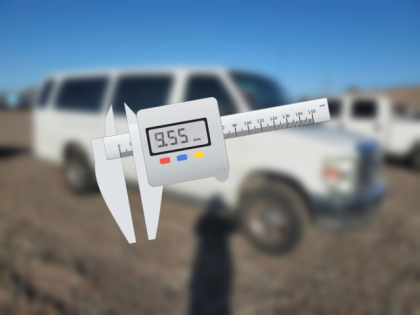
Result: 9.55 mm
